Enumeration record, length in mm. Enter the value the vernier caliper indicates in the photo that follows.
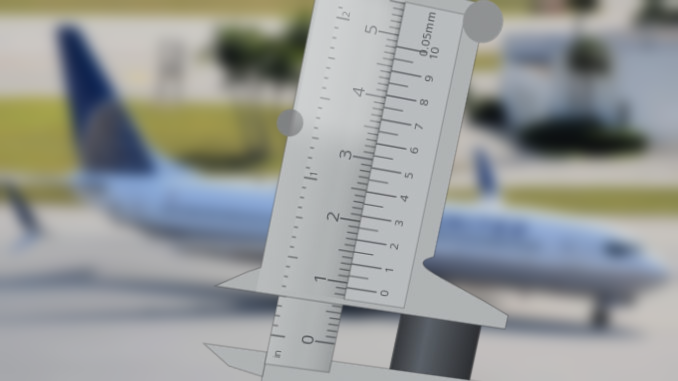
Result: 9.2 mm
